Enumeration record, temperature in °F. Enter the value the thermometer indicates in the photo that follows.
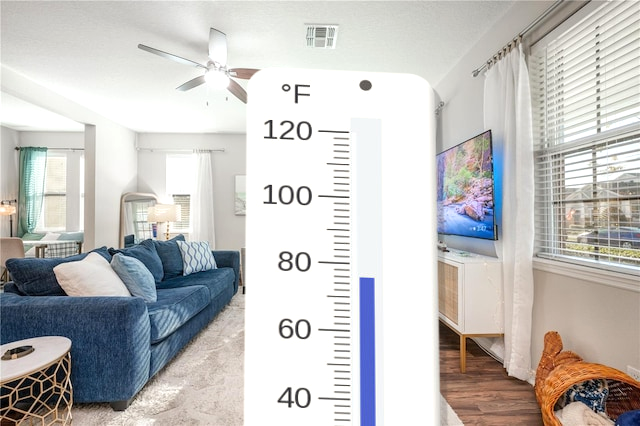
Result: 76 °F
